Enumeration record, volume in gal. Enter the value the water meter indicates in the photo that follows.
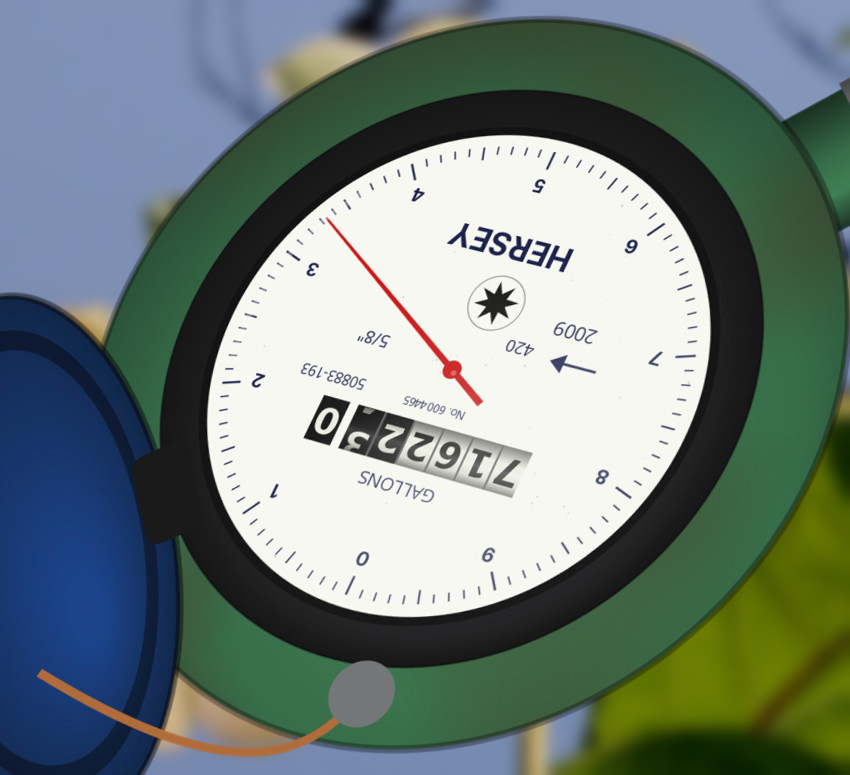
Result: 7162233.3 gal
